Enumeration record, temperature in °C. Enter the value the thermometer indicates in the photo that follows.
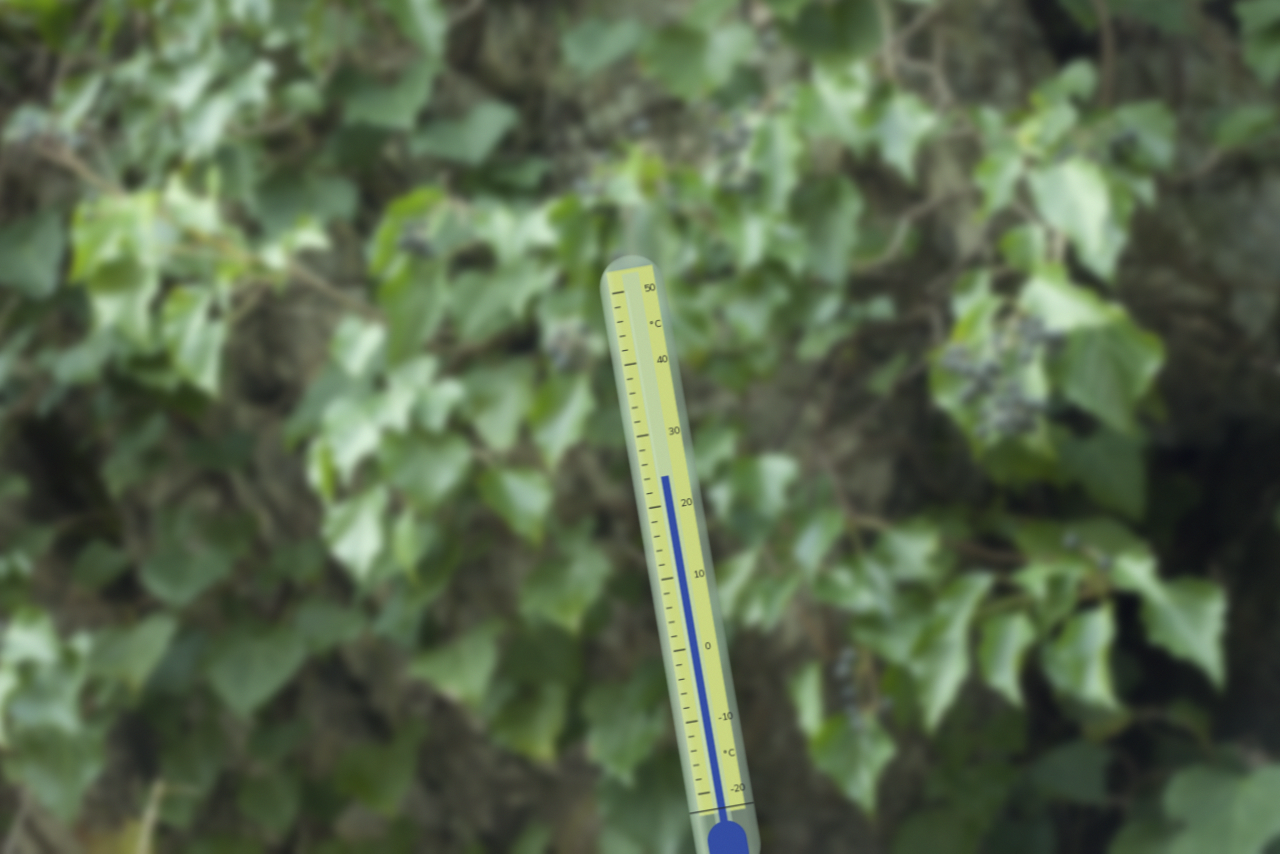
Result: 24 °C
